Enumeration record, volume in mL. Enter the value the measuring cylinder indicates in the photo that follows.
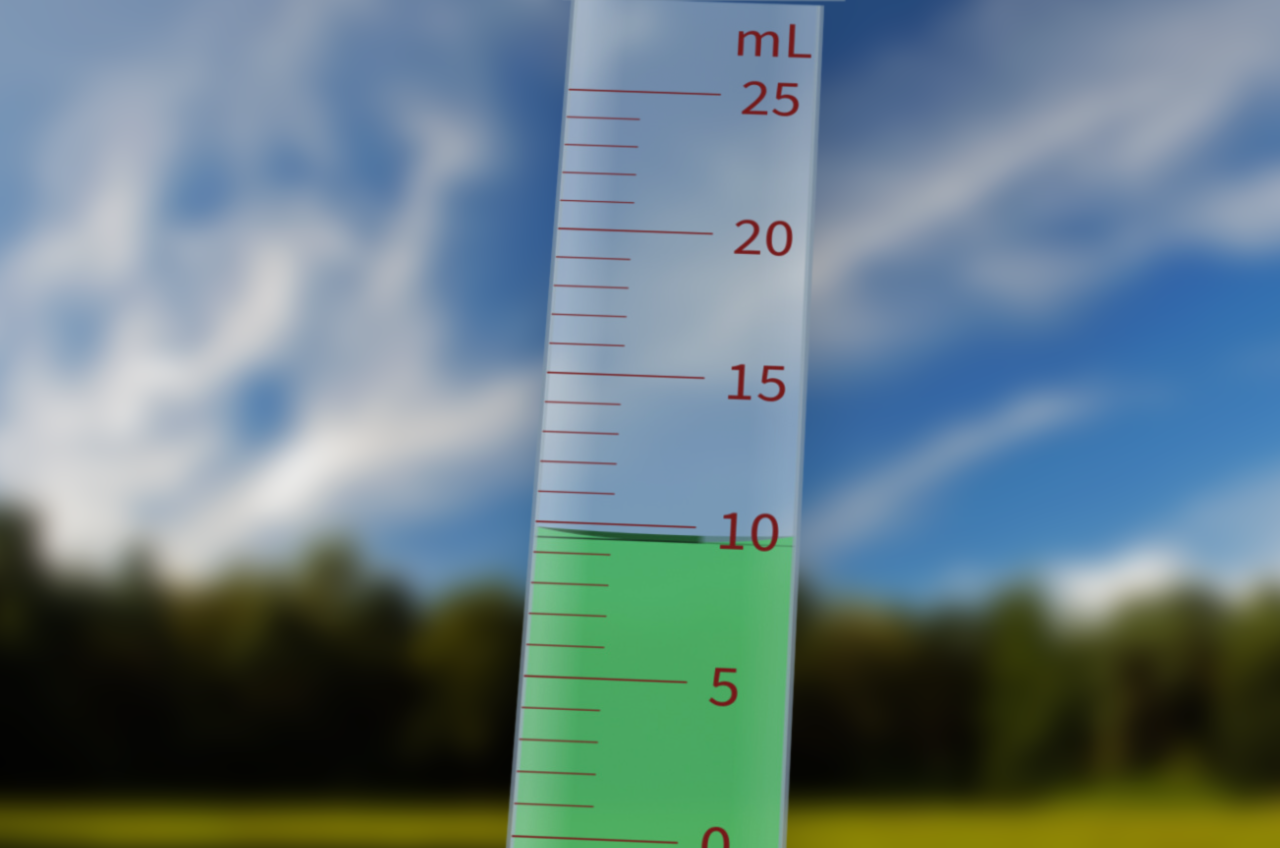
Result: 9.5 mL
